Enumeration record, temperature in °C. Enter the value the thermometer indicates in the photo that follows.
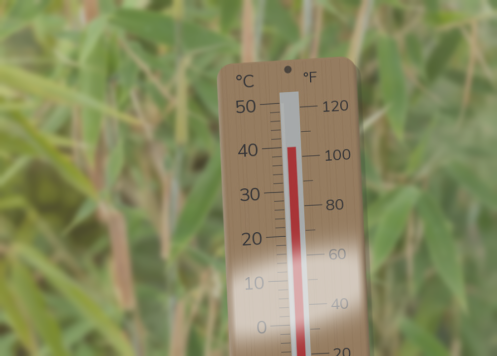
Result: 40 °C
